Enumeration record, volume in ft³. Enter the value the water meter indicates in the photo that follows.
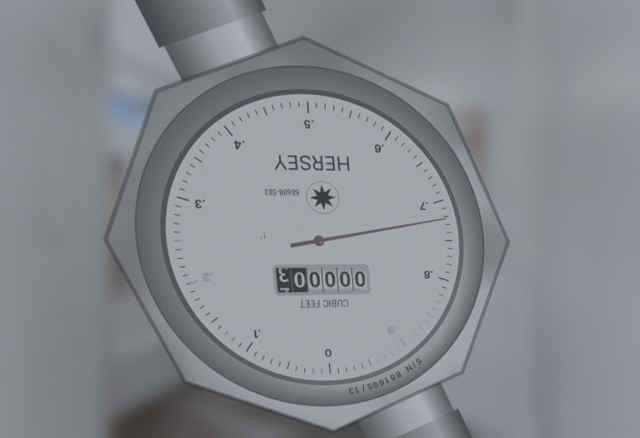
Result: 2.72 ft³
